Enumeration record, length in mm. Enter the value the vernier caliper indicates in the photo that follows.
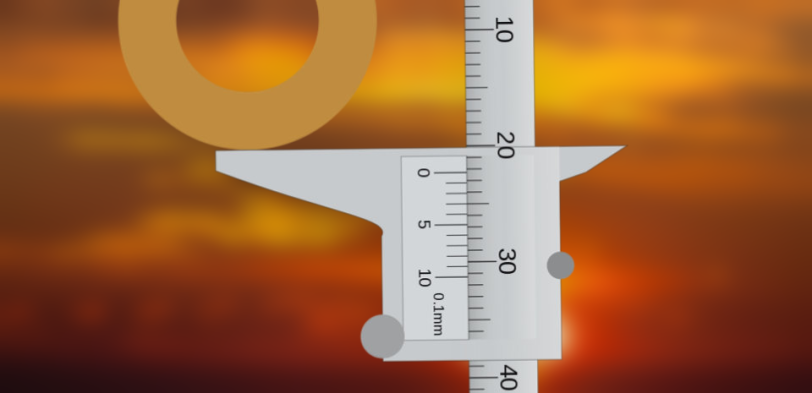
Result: 22.3 mm
